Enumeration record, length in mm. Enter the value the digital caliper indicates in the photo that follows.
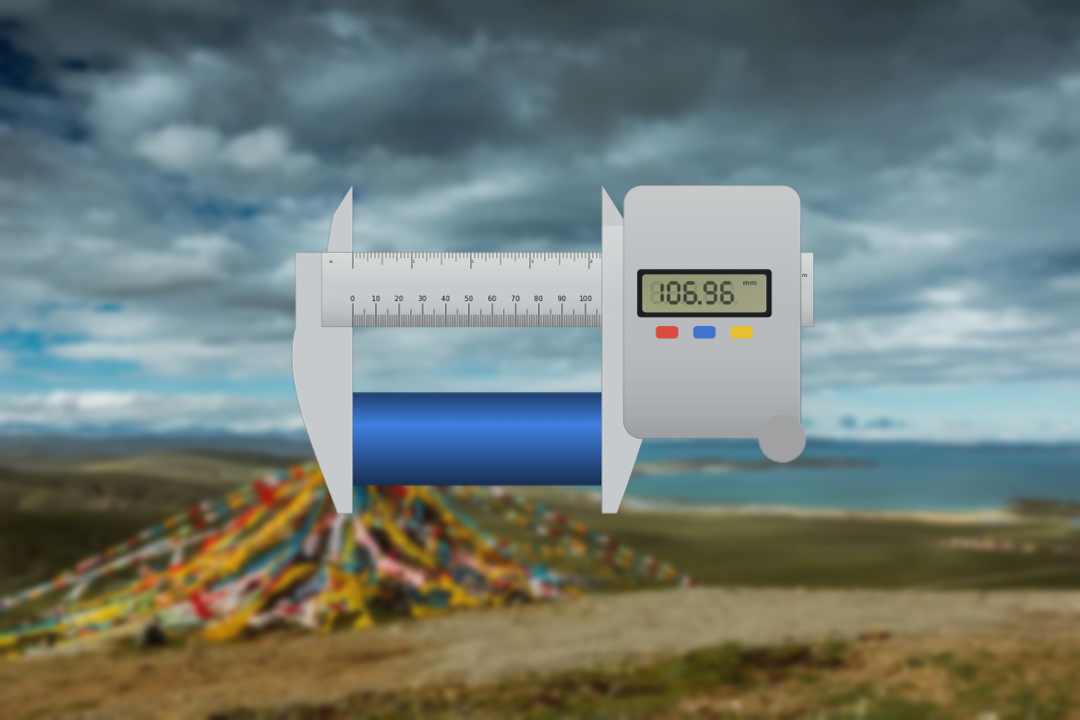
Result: 106.96 mm
